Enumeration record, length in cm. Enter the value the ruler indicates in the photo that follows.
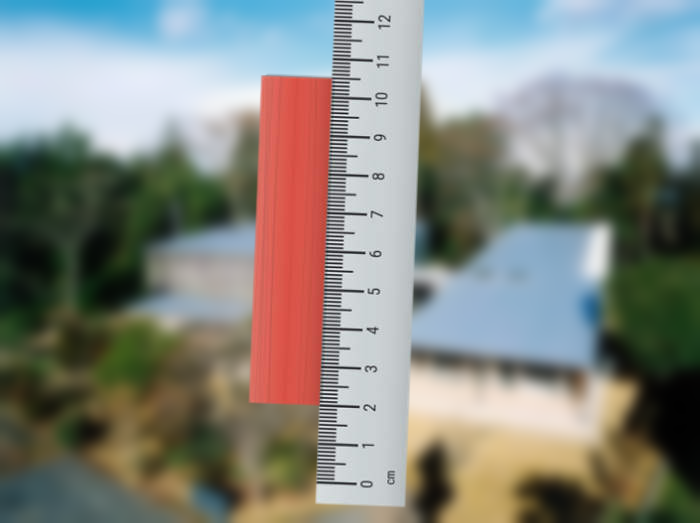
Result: 8.5 cm
